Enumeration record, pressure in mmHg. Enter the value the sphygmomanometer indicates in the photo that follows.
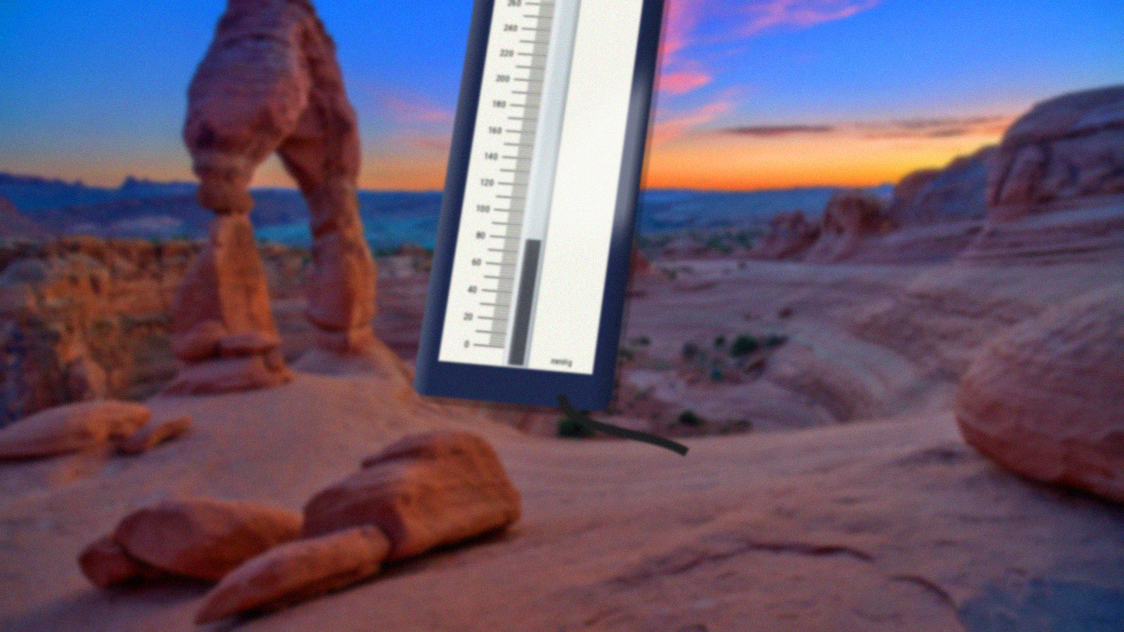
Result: 80 mmHg
